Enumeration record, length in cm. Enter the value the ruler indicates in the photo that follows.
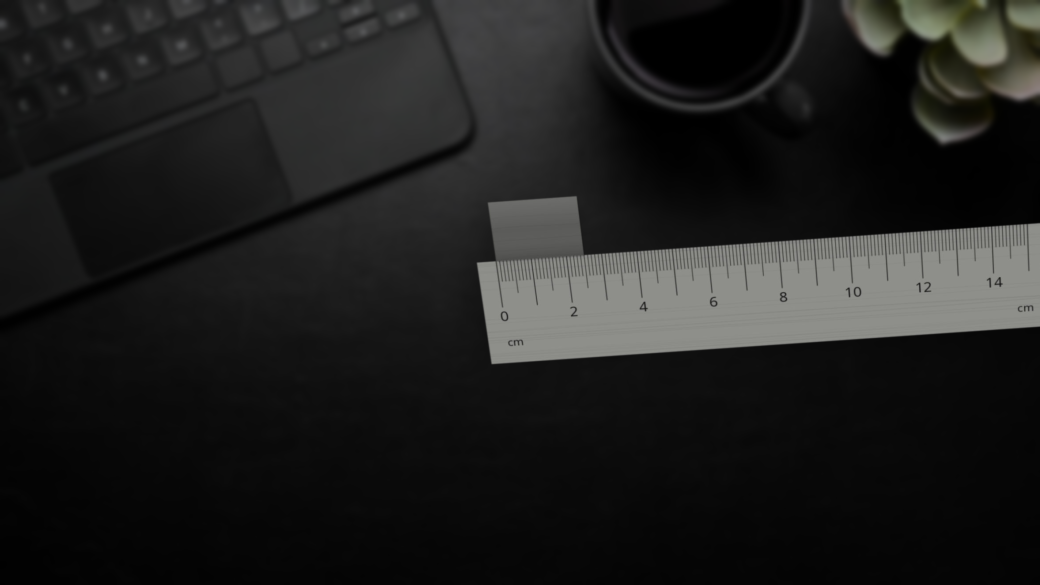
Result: 2.5 cm
